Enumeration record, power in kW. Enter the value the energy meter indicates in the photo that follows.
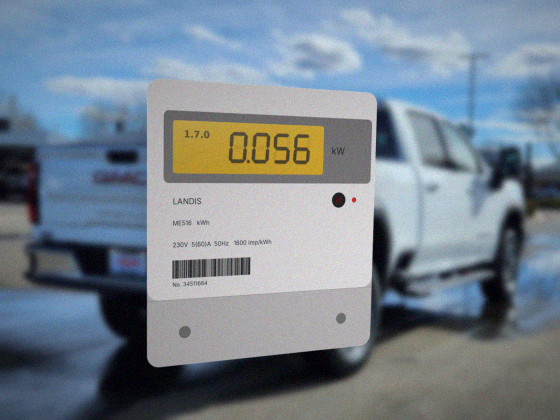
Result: 0.056 kW
